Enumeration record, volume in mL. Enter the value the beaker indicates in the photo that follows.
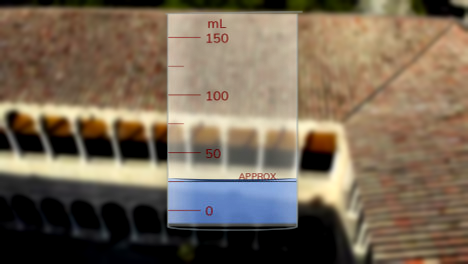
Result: 25 mL
